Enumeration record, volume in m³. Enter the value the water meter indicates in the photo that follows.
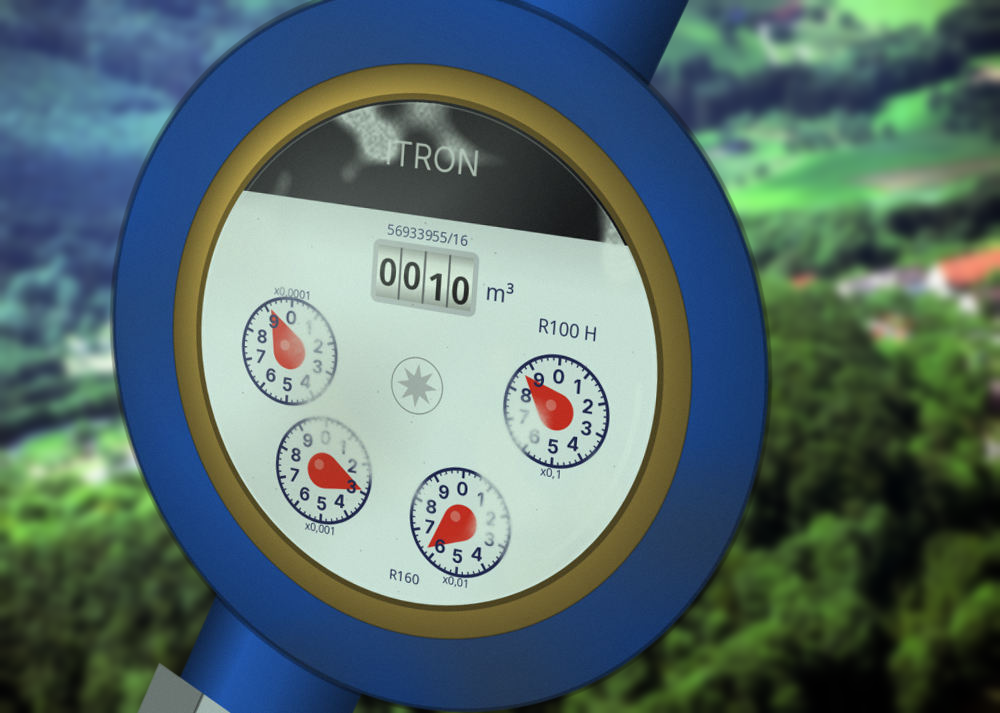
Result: 9.8629 m³
